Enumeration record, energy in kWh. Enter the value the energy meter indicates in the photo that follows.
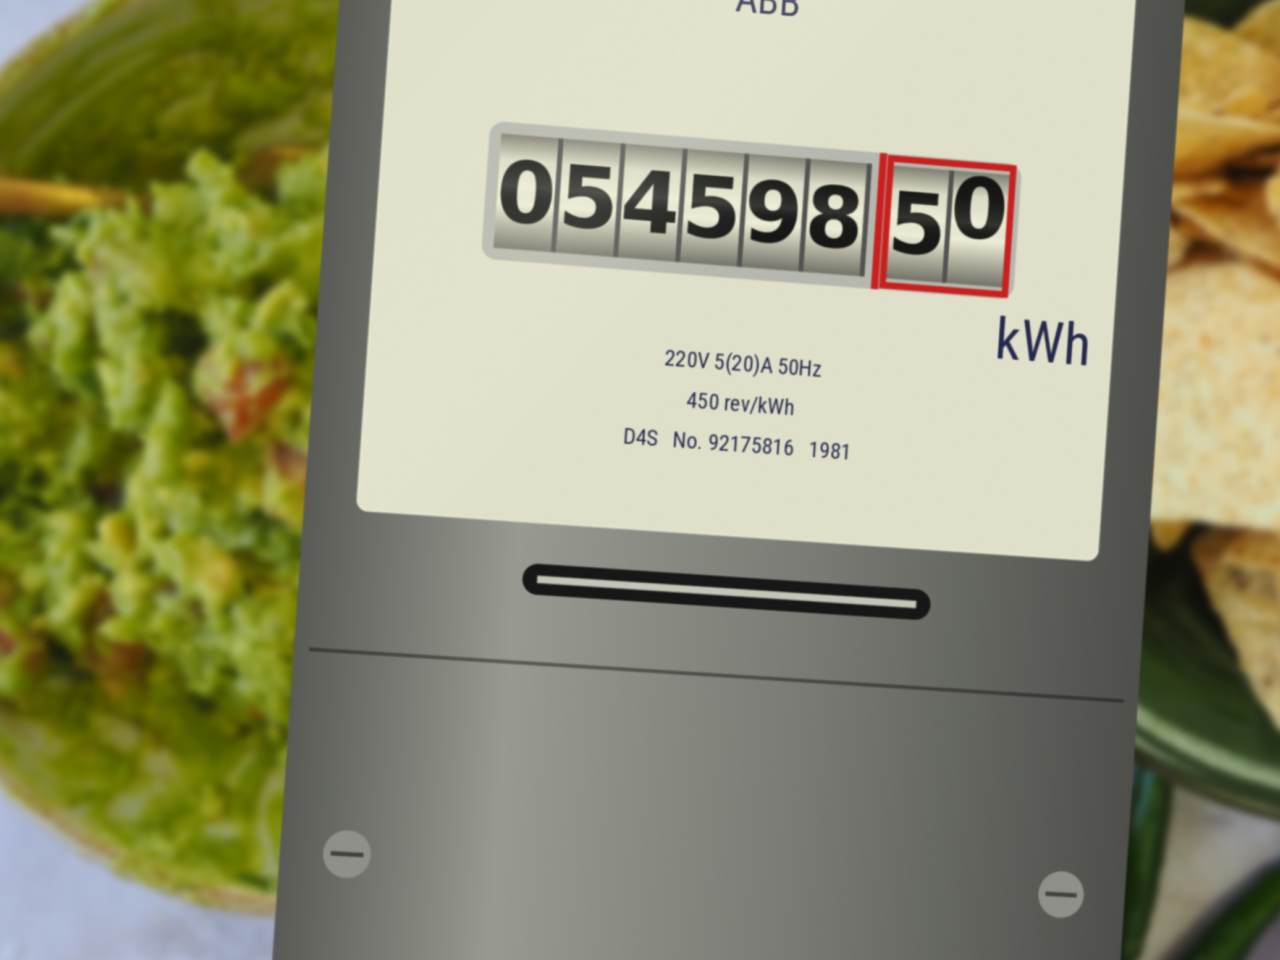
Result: 54598.50 kWh
